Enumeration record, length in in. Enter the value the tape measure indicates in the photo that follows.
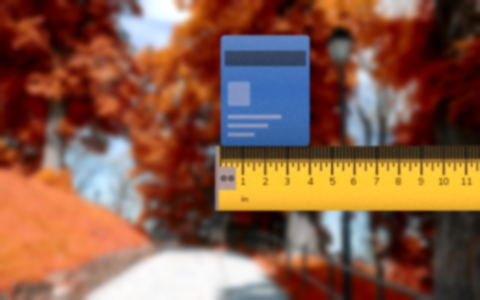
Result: 4 in
